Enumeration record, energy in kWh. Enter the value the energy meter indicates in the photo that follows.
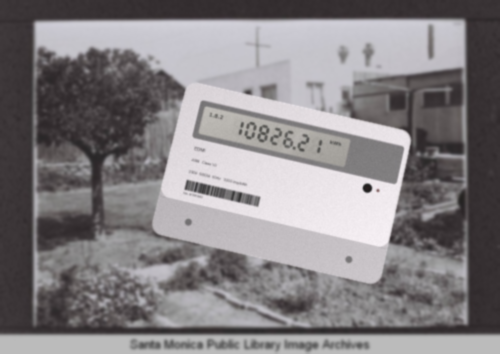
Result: 10826.21 kWh
